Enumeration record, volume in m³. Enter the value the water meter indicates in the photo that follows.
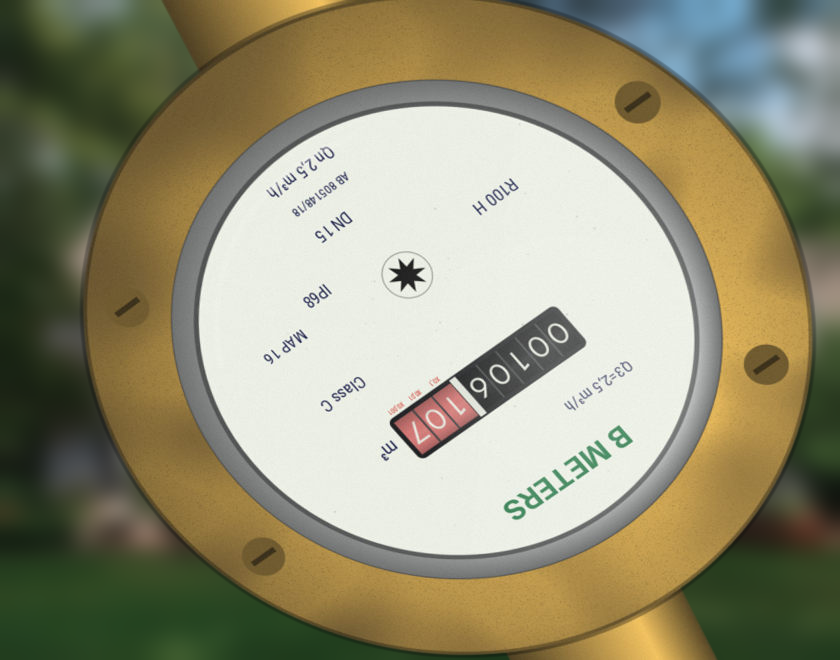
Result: 106.107 m³
